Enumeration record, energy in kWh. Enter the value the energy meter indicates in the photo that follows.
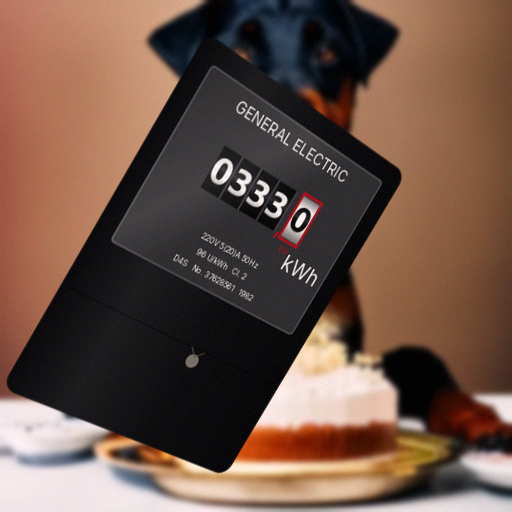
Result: 333.0 kWh
